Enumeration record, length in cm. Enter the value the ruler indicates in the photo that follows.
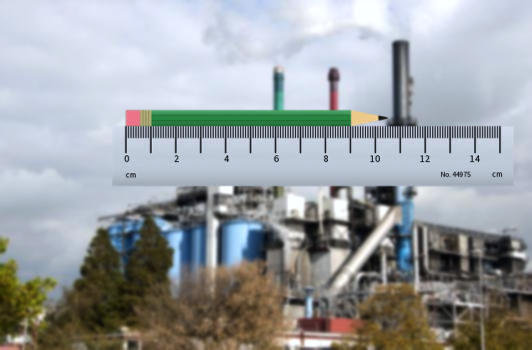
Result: 10.5 cm
